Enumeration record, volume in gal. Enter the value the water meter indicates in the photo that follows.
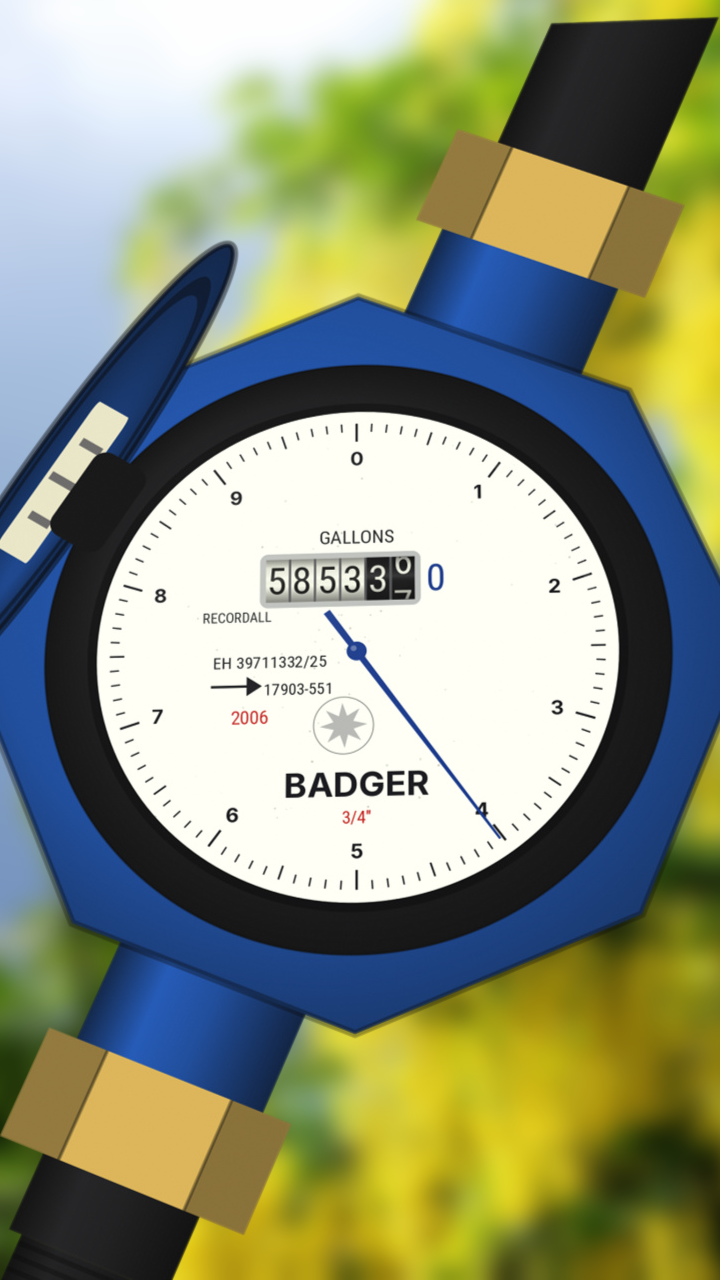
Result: 5853364.0 gal
